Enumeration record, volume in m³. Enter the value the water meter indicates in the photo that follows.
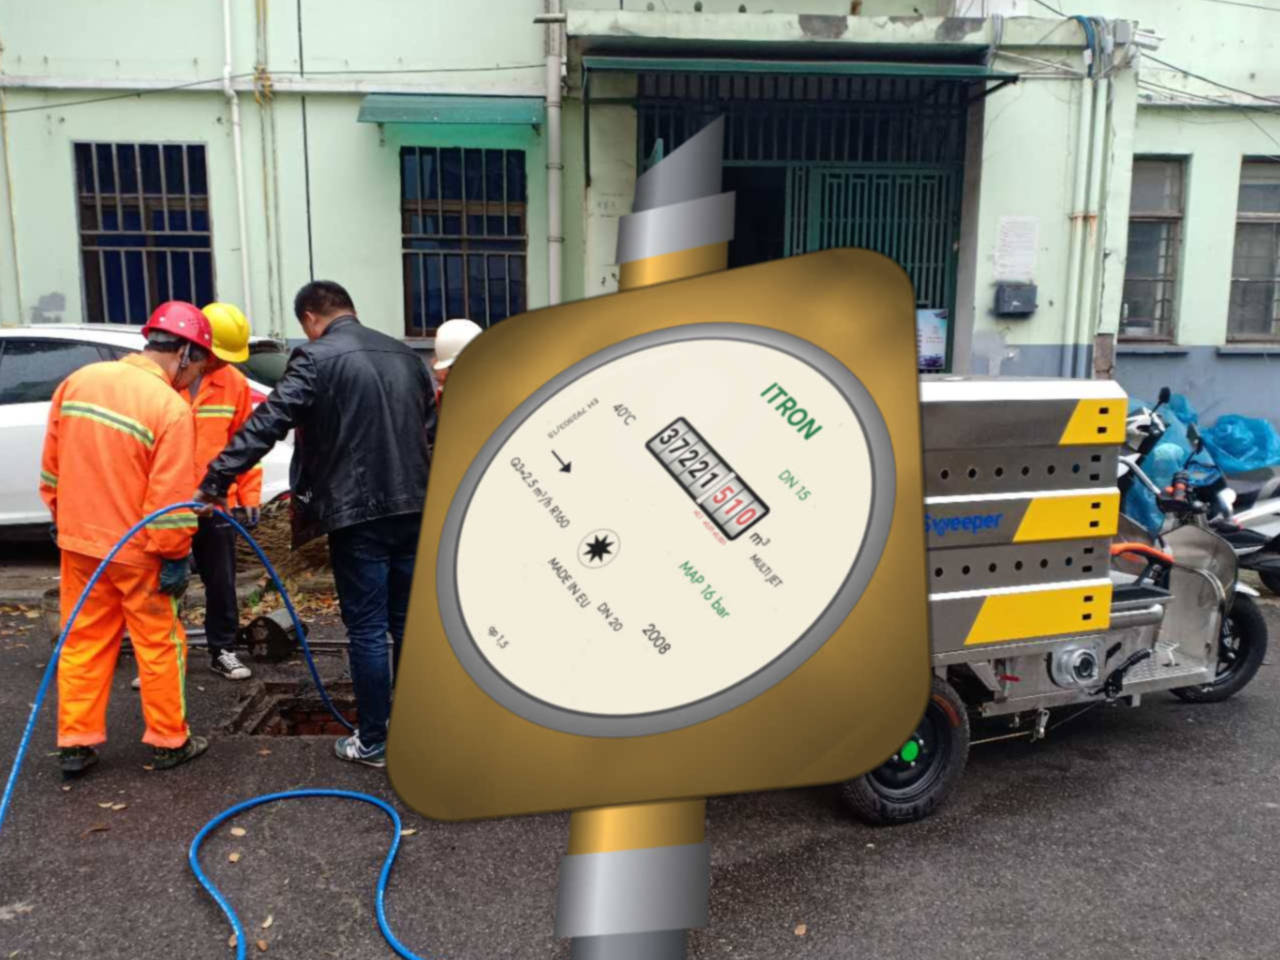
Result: 37221.510 m³
